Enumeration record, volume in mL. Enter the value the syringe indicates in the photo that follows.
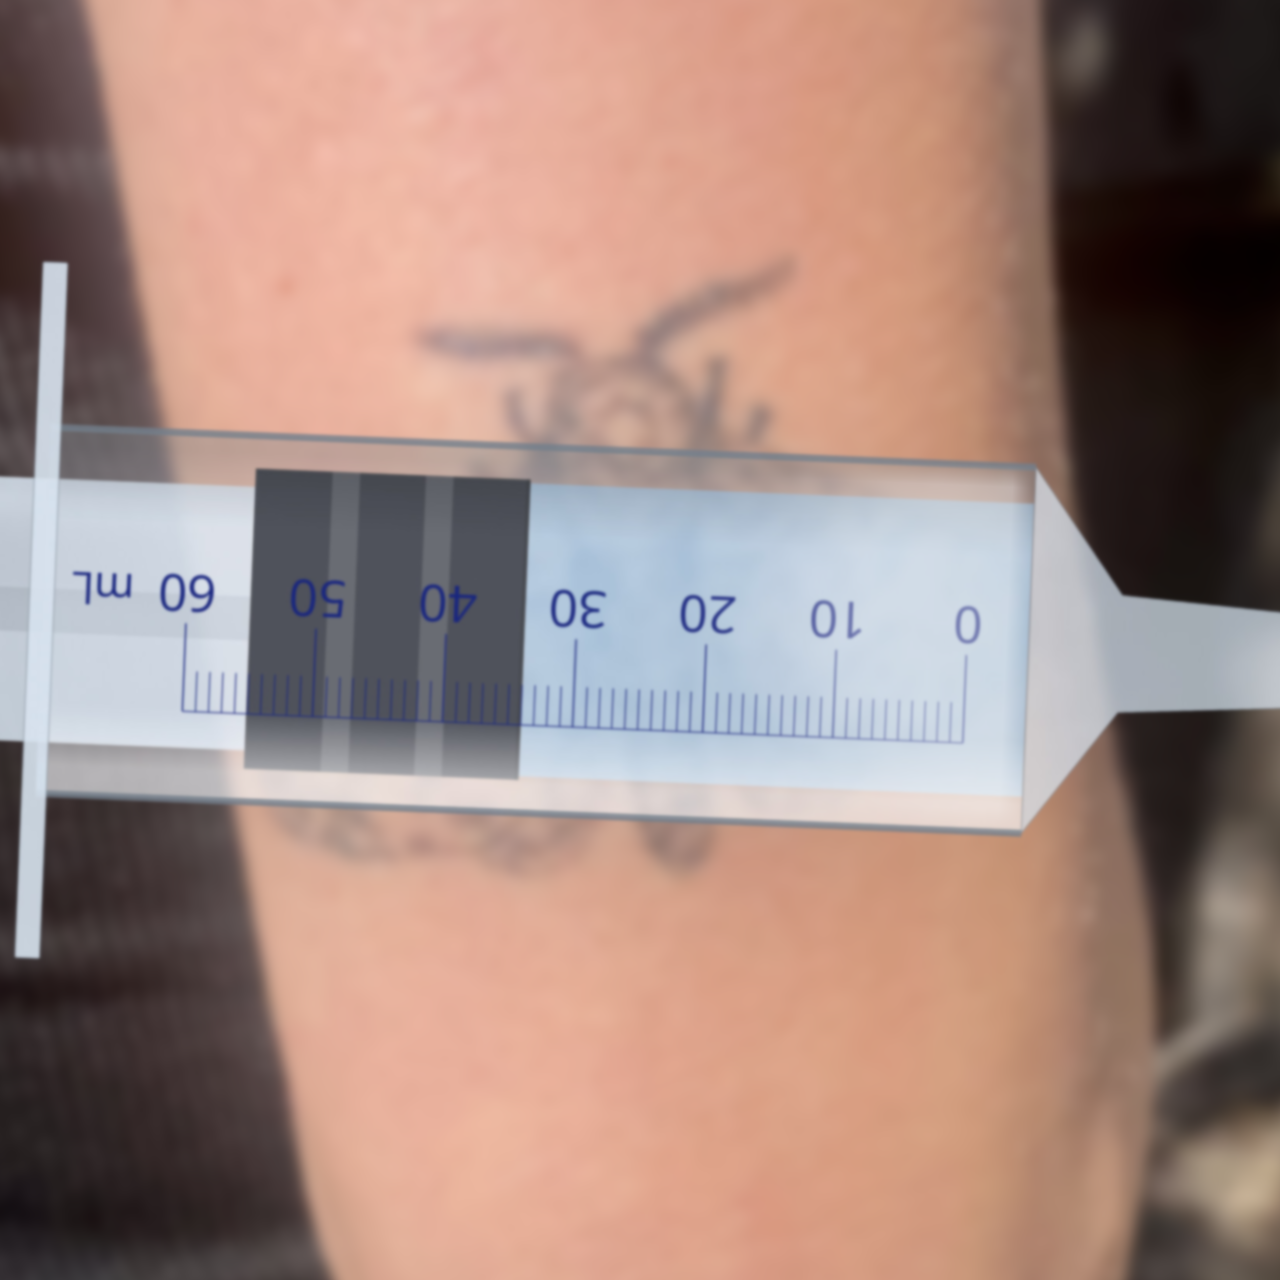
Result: 34 mL
